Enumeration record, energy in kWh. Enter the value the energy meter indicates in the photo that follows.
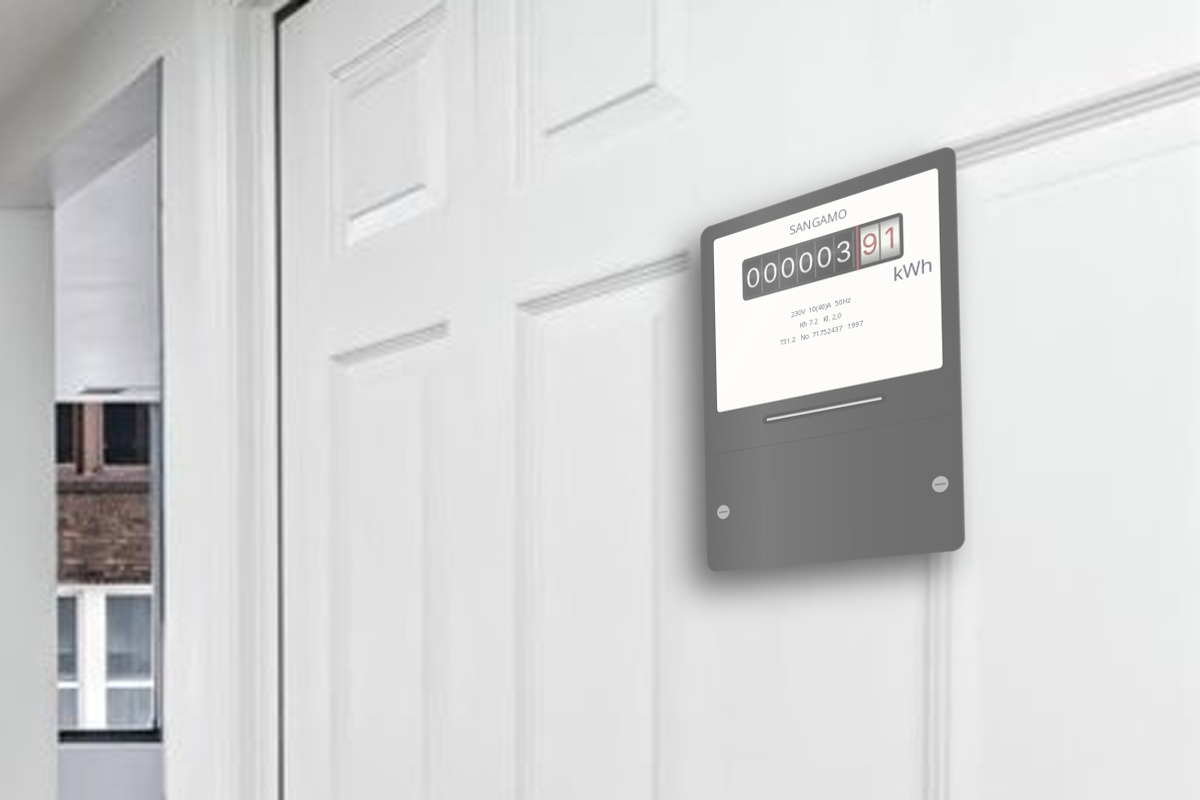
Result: 3.91 kWh
